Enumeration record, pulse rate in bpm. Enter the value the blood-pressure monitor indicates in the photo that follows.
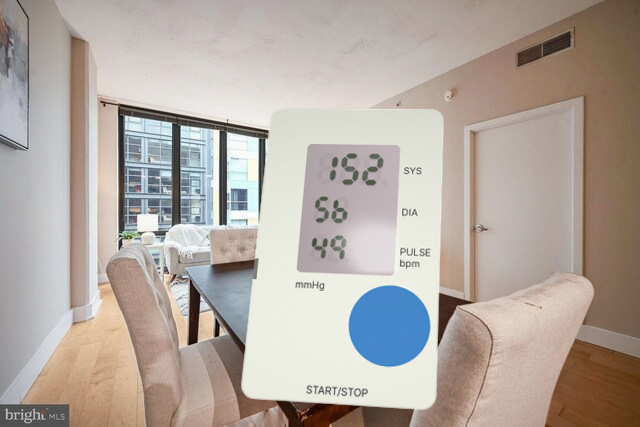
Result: 49 bpm
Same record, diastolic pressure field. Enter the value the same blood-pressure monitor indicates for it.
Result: 56 mmHg
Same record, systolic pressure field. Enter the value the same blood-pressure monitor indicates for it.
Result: 152 mmHg
